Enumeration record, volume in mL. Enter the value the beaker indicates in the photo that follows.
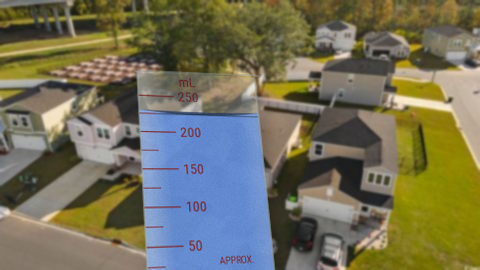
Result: 225 mL
